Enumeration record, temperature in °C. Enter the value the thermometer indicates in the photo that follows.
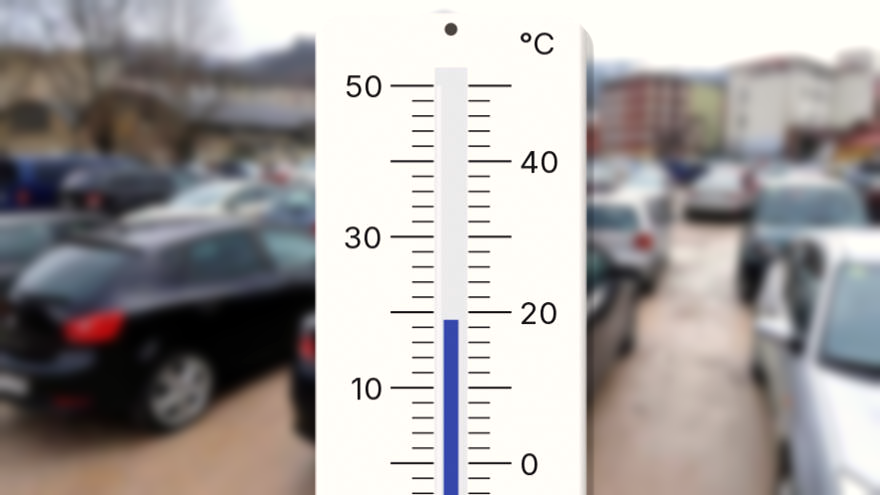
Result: 19 °C
